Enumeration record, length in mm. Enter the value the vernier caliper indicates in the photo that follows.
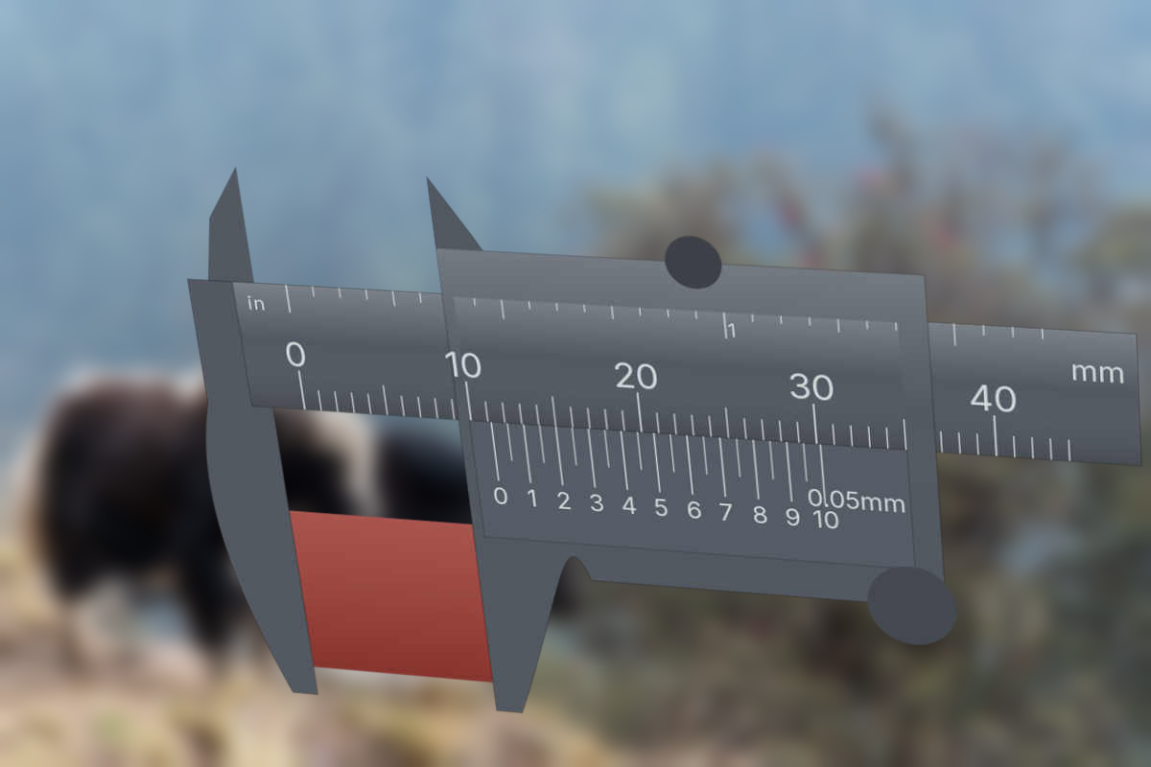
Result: 11.2 mm
